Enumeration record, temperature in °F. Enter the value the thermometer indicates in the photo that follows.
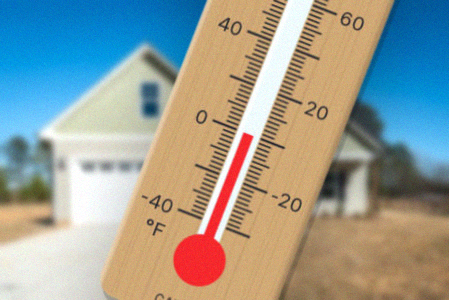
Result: 0 °F
